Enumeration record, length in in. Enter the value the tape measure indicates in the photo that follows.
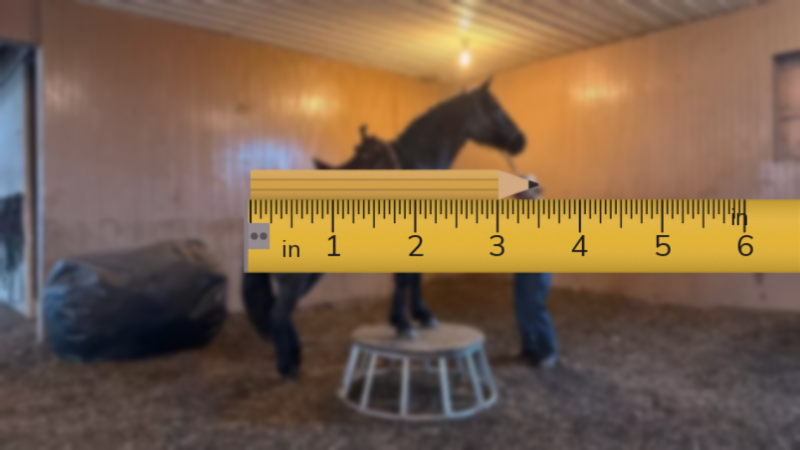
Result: 3.5 in
